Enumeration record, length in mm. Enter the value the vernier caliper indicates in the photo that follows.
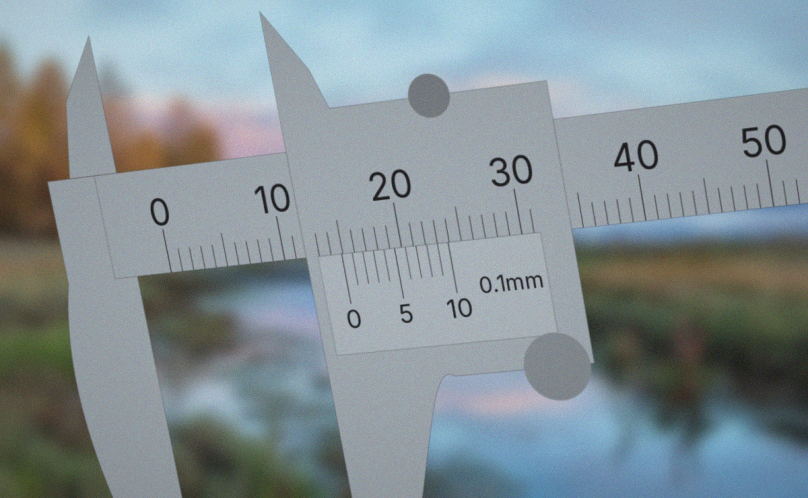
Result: 14.9 mm
